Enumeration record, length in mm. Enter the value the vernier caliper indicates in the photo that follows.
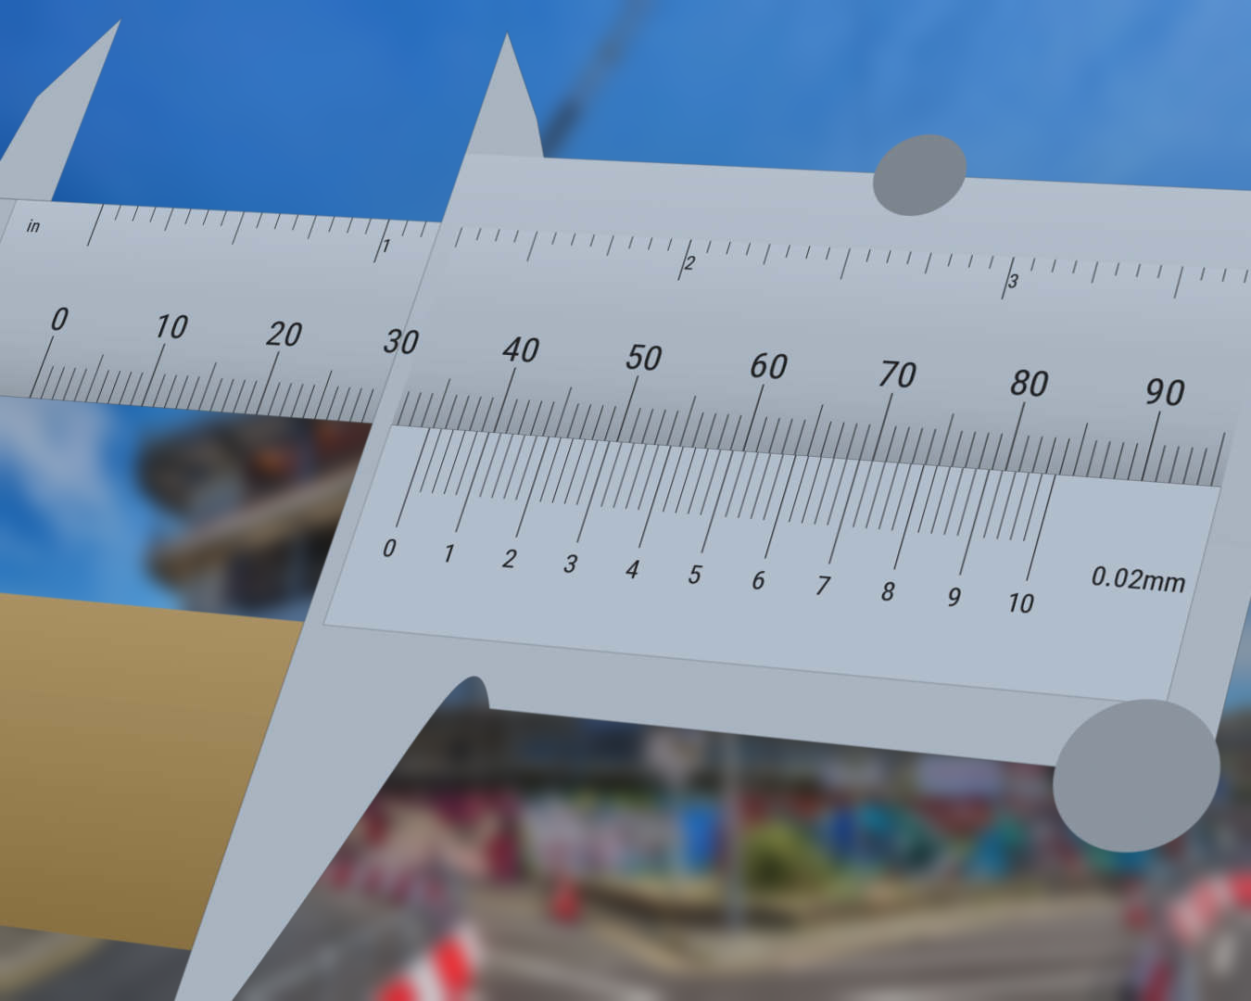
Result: 34.7 mm
